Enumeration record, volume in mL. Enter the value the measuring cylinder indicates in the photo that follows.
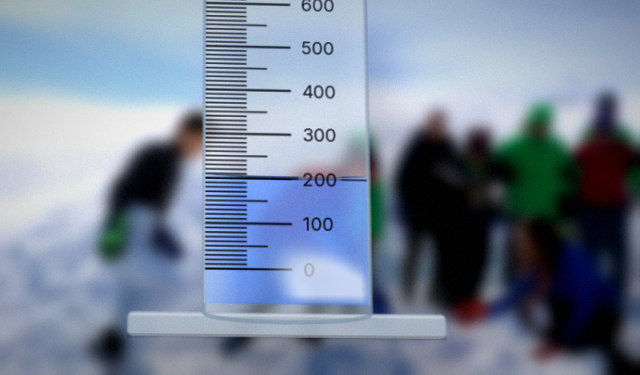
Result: 200 mL
